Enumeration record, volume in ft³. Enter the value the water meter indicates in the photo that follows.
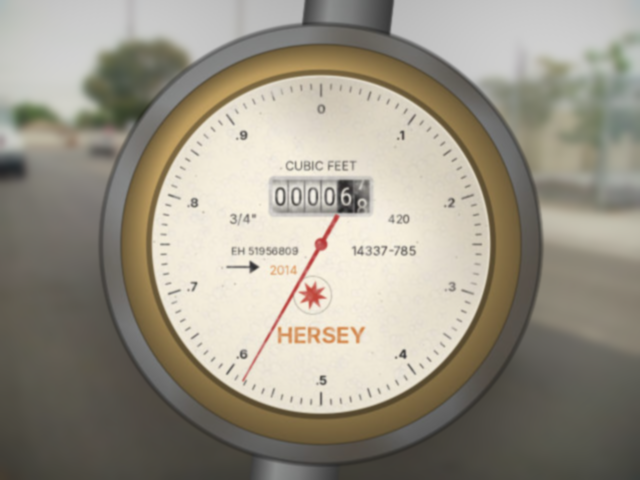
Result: 67.58 ft³
